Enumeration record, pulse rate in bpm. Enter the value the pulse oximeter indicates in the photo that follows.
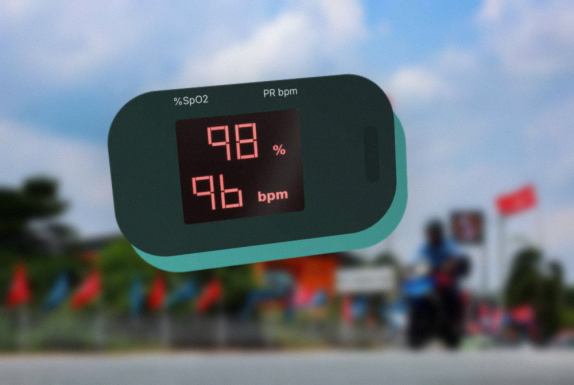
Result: 96 bpm
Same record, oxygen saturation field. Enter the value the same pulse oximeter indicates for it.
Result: 98 %
